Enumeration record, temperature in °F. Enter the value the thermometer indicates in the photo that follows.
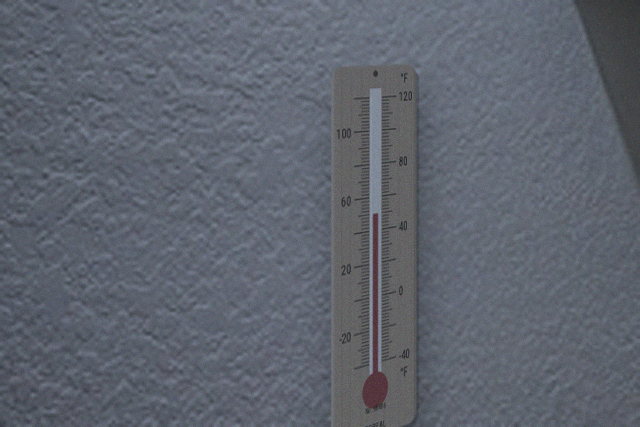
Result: 50 °F
